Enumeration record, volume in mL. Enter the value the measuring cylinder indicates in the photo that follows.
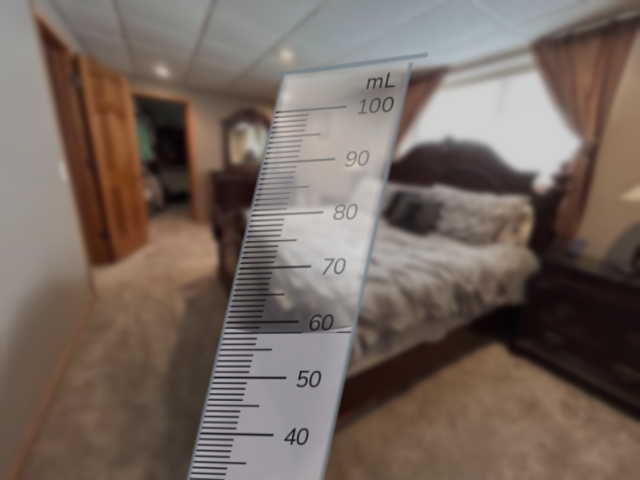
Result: 58 mL
